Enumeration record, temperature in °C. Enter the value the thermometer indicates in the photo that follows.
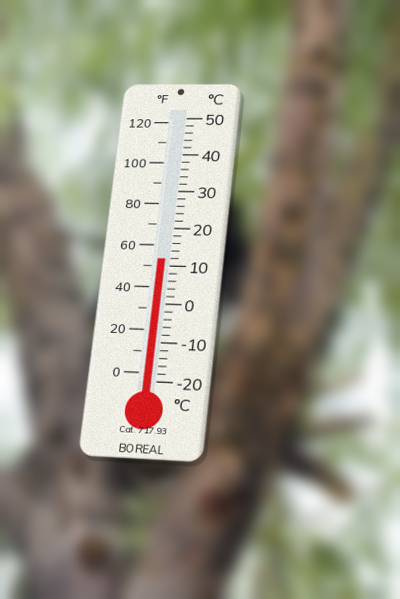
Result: 12 °C
